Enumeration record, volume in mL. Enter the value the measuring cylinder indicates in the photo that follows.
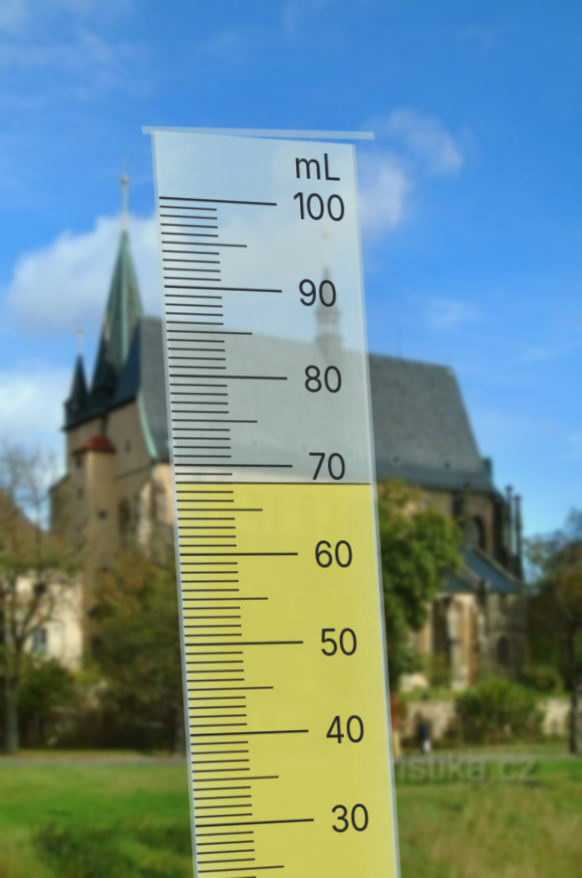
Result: 68 mL
